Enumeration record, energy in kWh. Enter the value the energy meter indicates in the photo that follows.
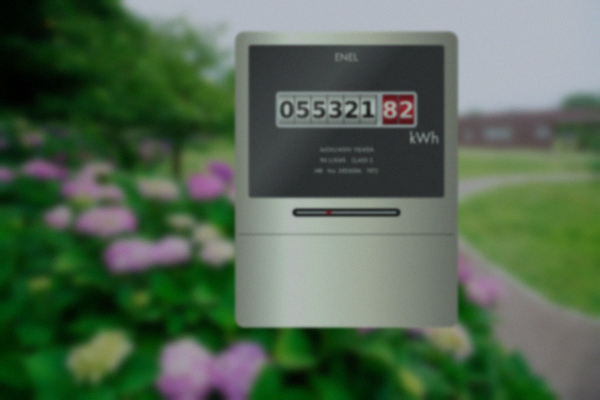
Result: 55321.82 kWh
